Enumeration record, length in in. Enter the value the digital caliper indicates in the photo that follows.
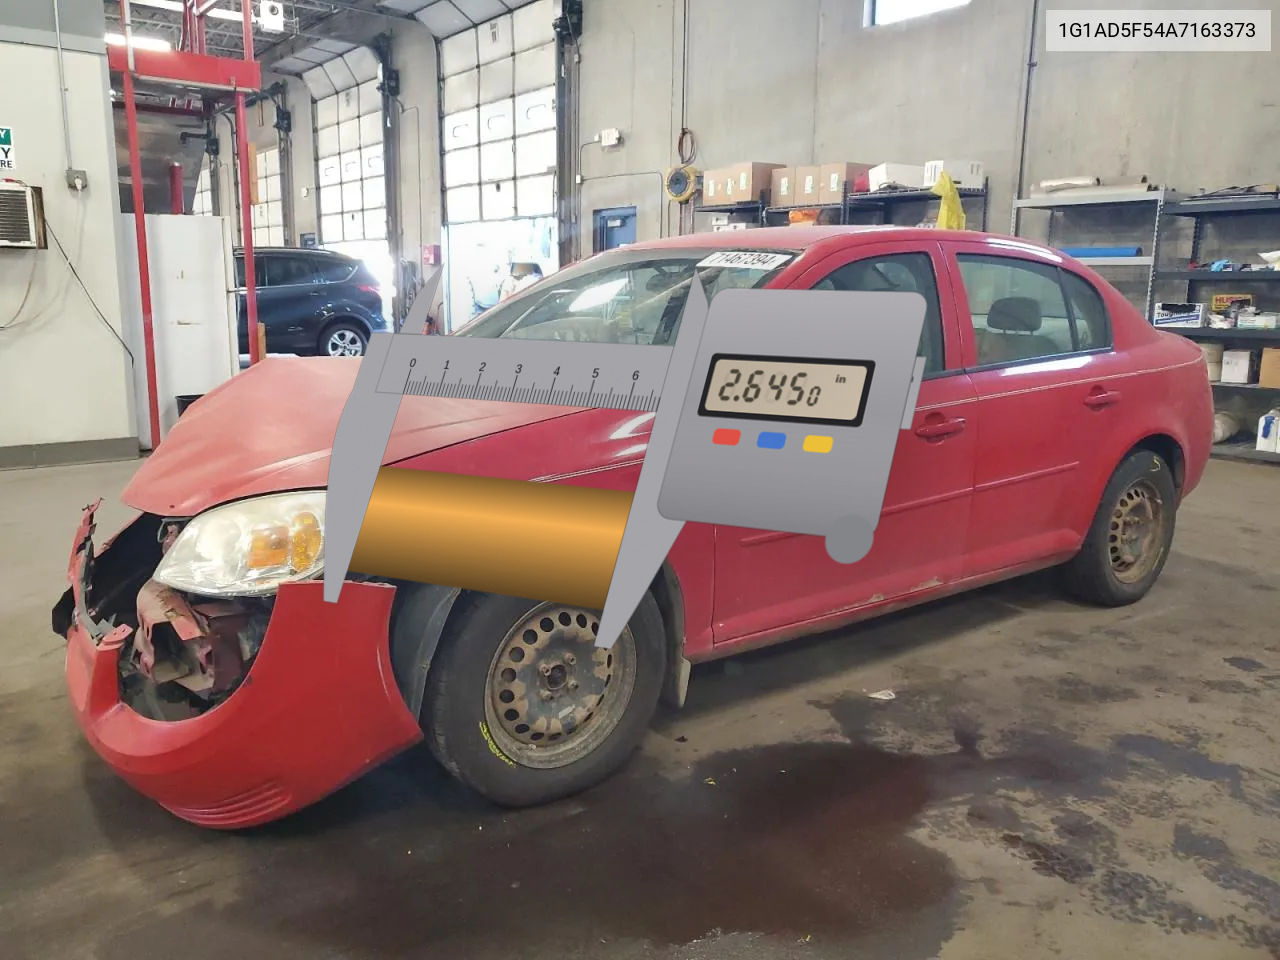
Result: 2.6450 in
